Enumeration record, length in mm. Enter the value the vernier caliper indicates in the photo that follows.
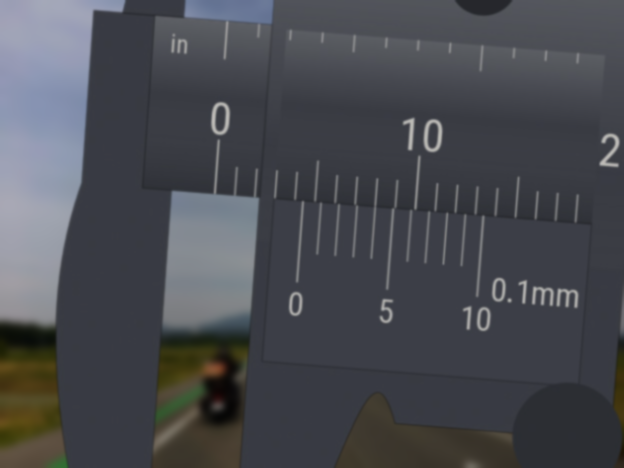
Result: 4.4 mm
